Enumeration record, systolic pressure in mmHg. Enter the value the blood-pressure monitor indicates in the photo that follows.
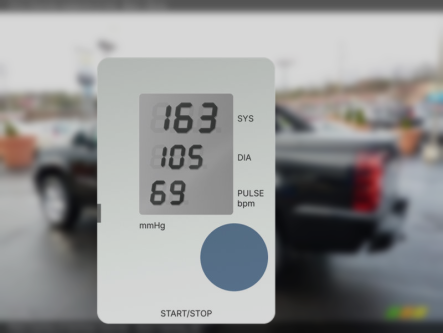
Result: 163 mmHg
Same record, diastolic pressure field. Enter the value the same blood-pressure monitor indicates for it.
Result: 105 mmHg
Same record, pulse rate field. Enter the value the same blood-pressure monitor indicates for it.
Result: 69 bpm
